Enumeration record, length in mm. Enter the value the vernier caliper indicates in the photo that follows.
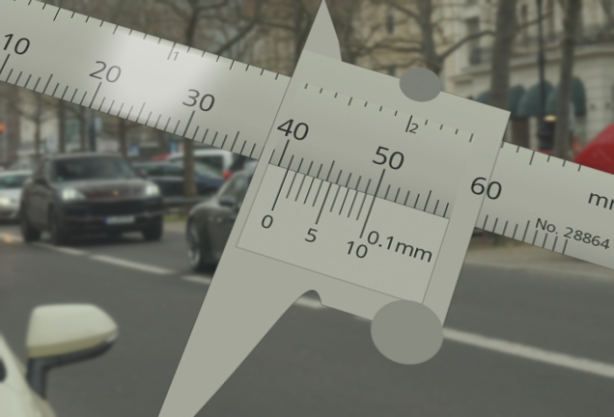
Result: 41.0 mm
